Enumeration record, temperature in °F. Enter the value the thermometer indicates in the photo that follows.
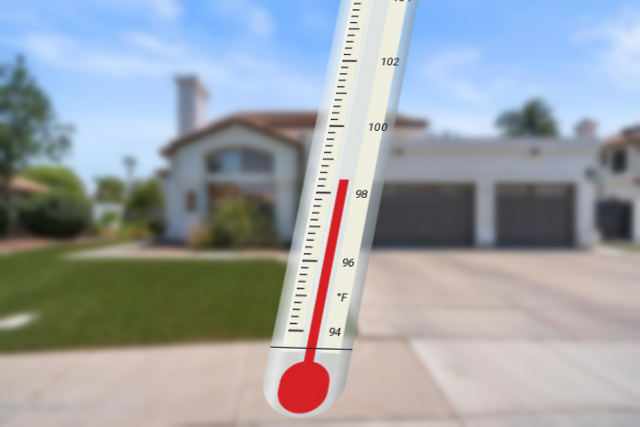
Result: 98.4 °F
